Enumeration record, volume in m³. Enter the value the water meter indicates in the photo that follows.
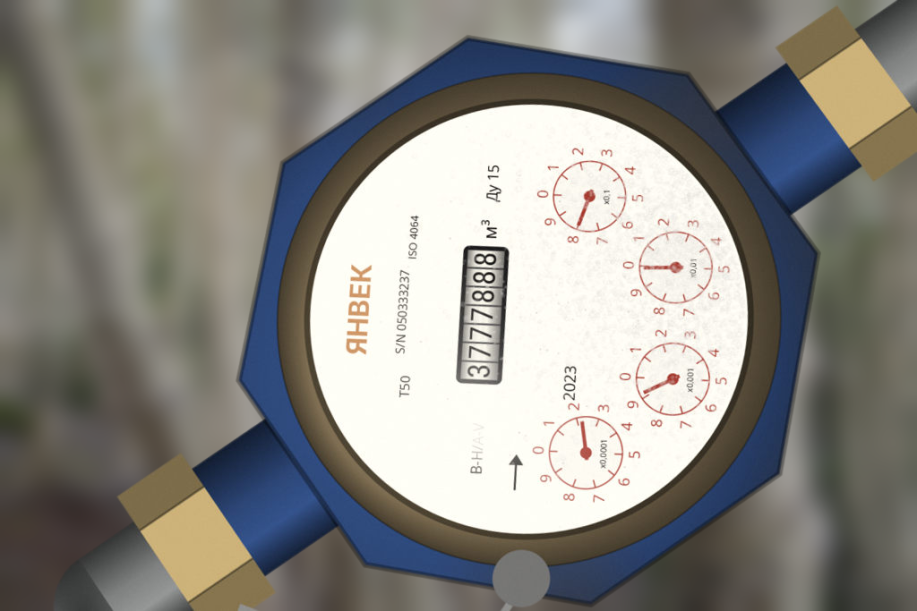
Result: 3777888.7992 m³
